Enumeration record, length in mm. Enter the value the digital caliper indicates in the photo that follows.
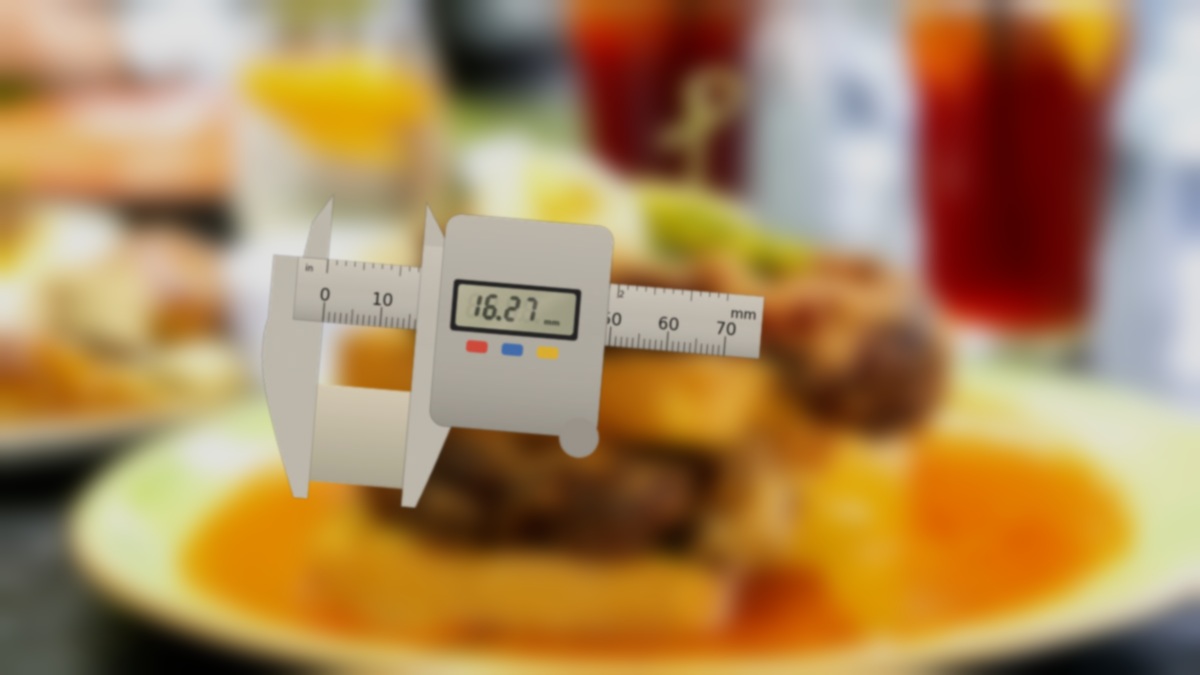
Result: 16.27 mm
